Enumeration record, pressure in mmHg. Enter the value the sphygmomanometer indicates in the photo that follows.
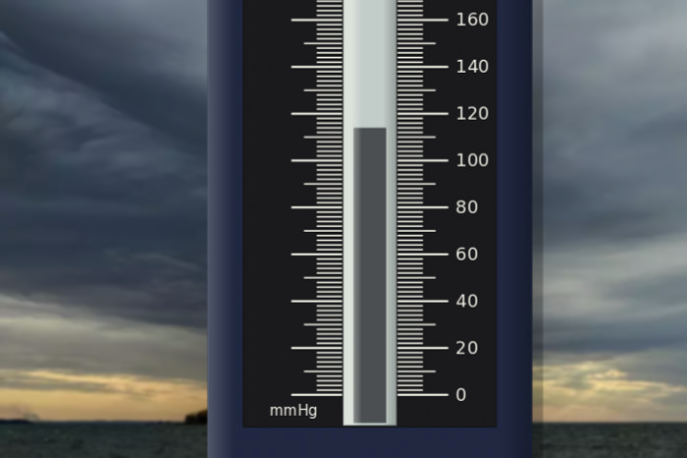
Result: 114 mmHg
